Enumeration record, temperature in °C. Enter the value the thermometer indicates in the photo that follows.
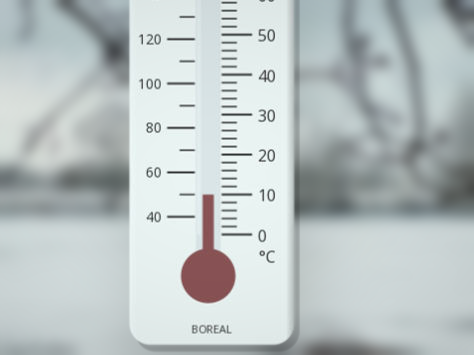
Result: 10 °C
